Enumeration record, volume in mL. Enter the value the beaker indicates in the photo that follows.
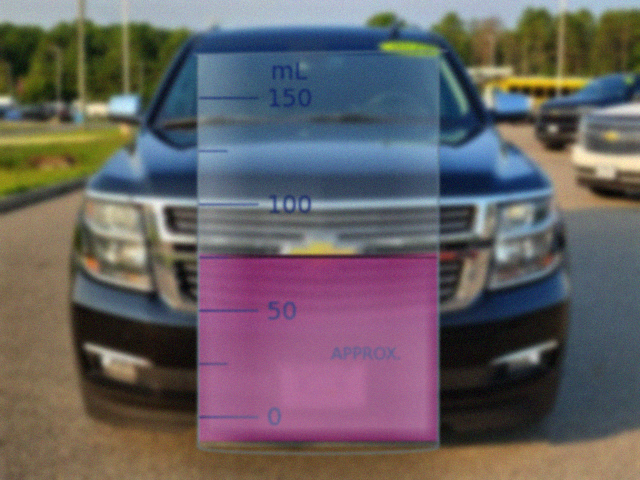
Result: 75 mL
